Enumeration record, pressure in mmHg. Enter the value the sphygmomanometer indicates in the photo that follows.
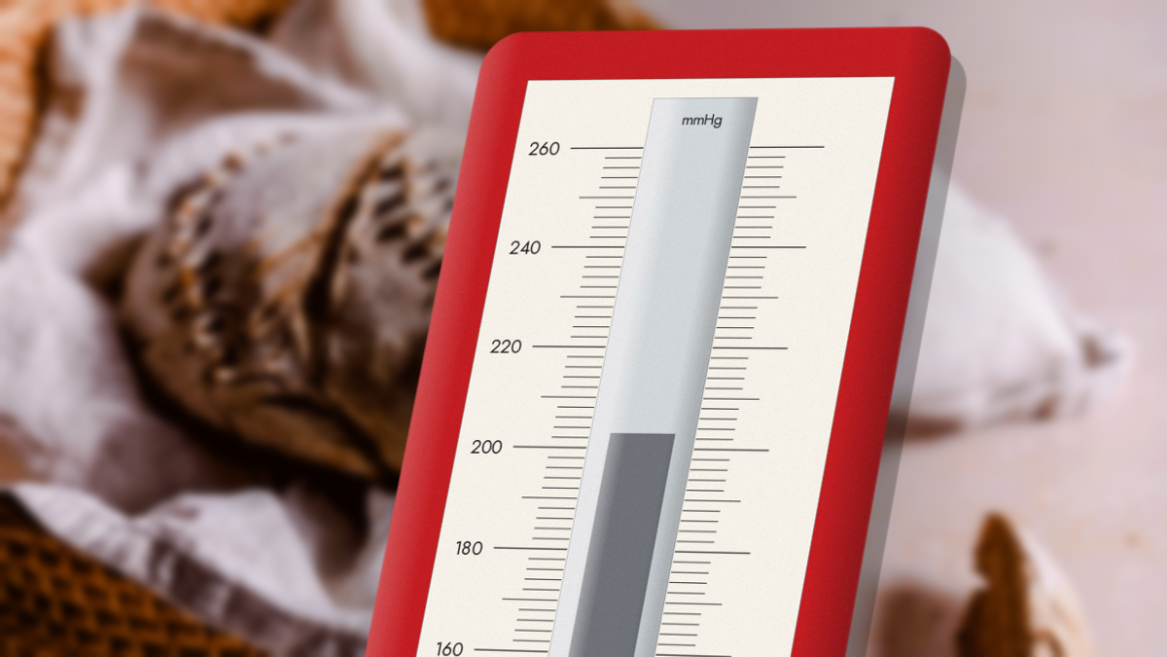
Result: 203 mmHg
